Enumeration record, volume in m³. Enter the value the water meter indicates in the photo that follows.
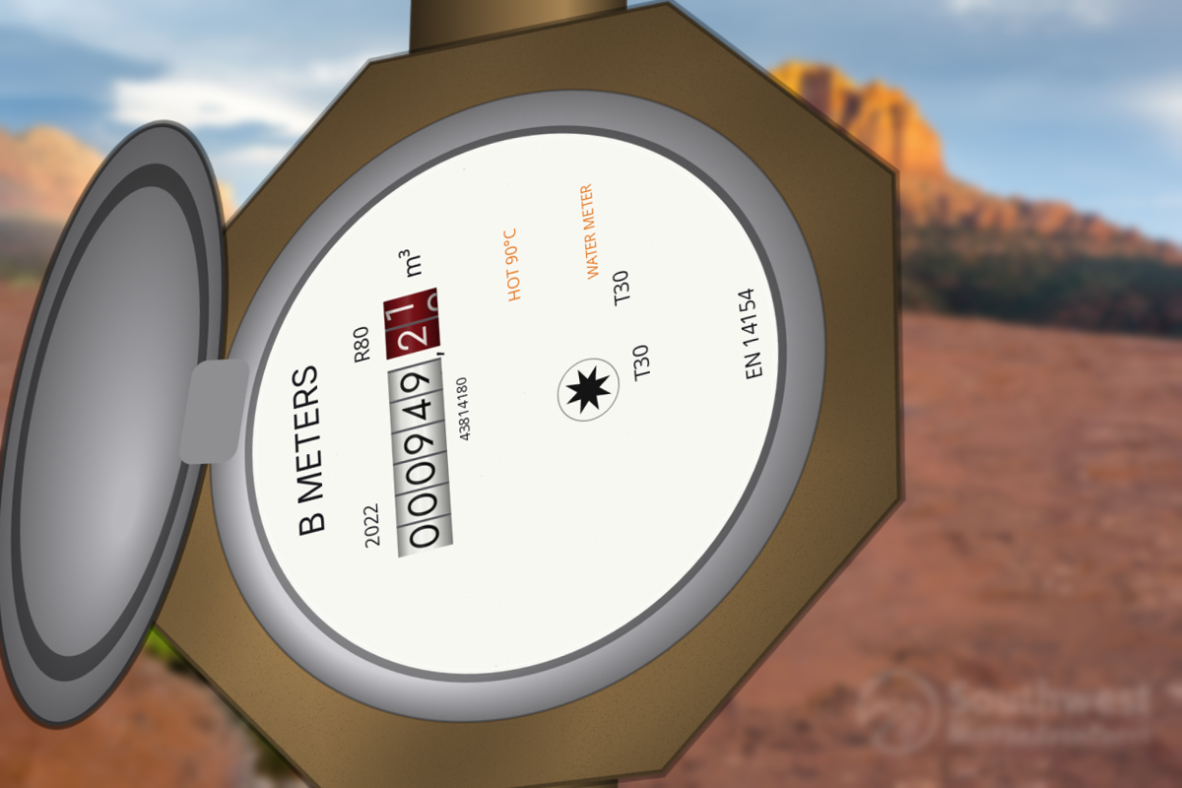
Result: 949.21 m³
